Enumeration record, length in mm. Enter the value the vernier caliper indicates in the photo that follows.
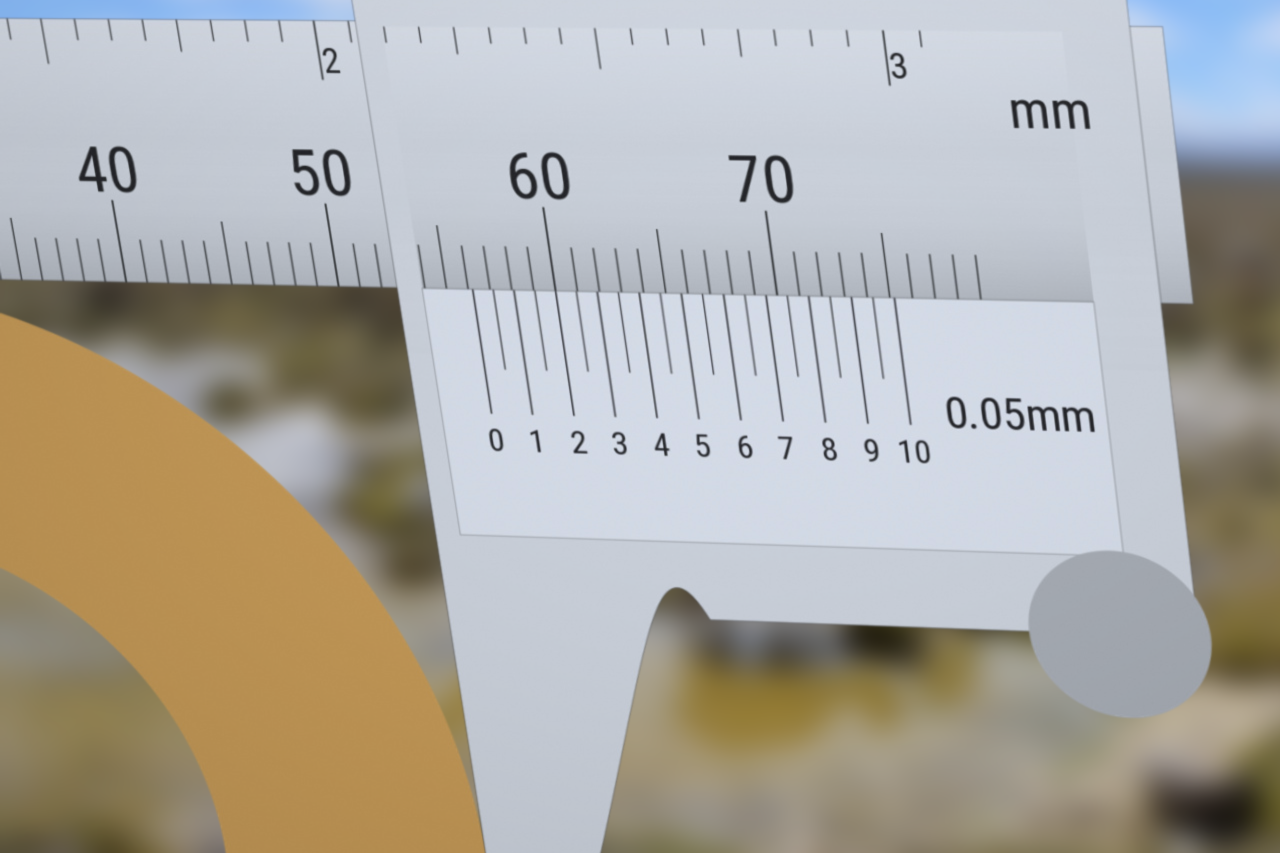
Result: 56.2 mm
